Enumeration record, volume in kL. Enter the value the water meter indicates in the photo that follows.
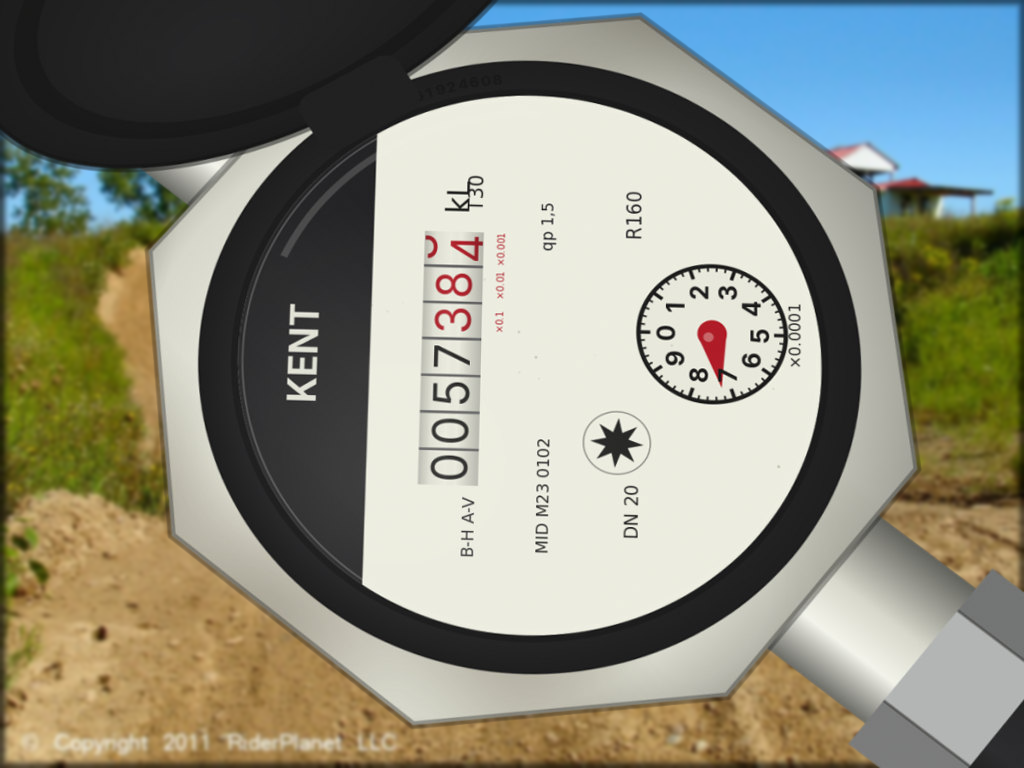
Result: 57.3837 kL
